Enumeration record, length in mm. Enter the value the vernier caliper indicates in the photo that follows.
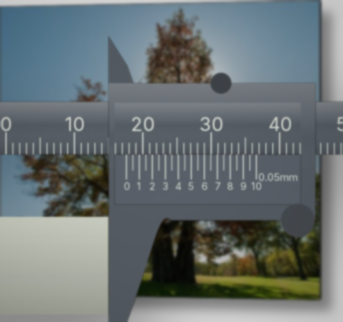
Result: 17.6 mm
